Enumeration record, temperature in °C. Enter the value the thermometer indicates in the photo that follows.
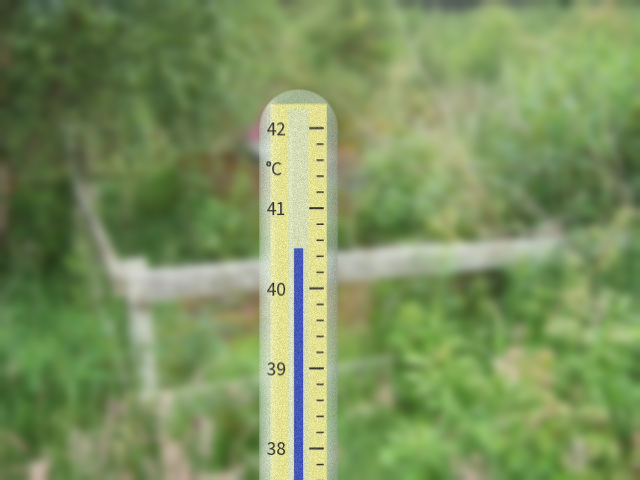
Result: 40.5 °C
